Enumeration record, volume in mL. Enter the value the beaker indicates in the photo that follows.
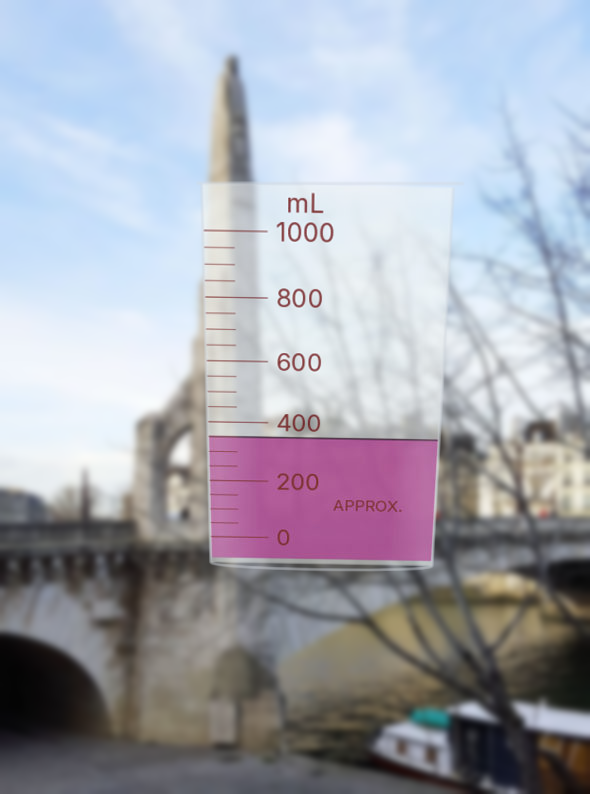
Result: 350 mL
